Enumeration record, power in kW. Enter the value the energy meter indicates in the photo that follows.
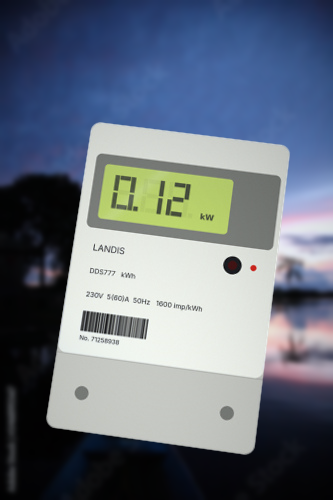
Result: 0.12 kW
